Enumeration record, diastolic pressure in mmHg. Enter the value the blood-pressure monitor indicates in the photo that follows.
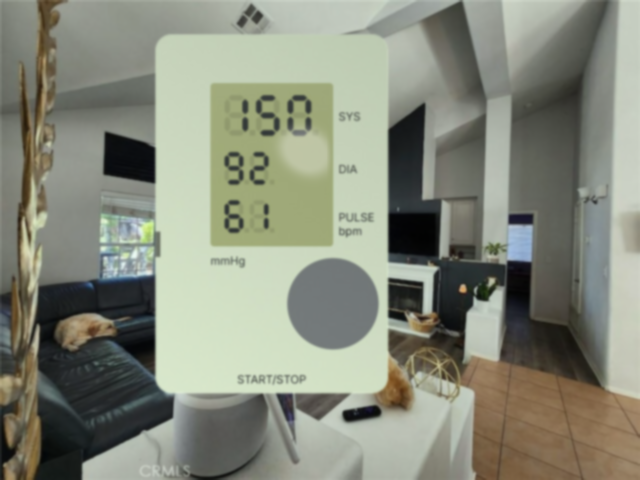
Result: 92 mmHg
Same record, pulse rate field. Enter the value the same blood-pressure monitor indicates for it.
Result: 61 bpm
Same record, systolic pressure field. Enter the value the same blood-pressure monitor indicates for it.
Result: 150 mmHg
